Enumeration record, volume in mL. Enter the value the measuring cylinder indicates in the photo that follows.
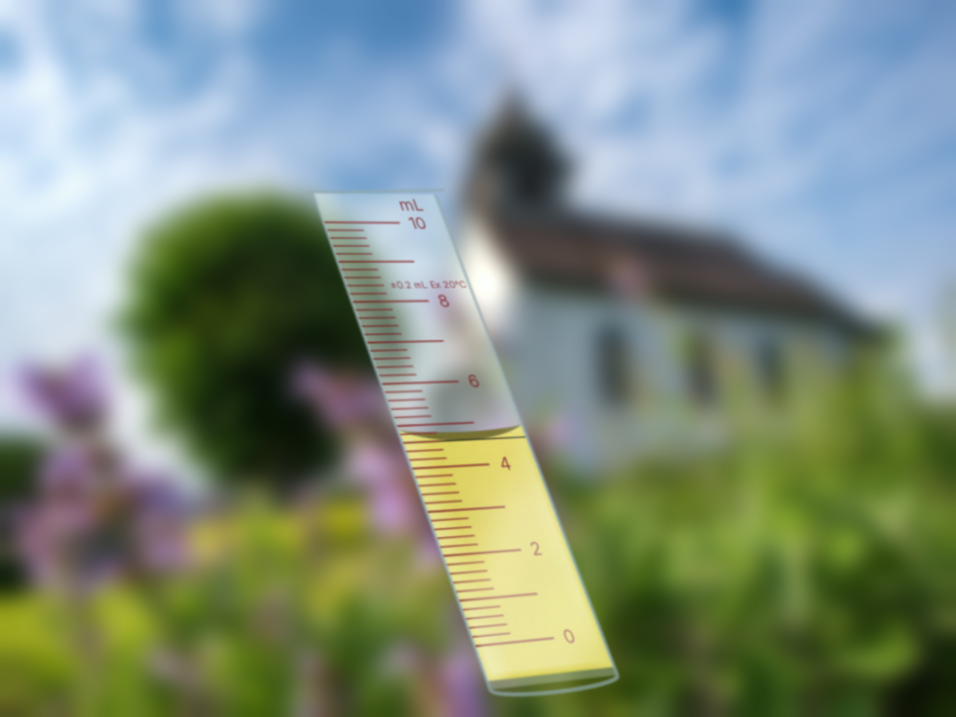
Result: 4.6 mL
